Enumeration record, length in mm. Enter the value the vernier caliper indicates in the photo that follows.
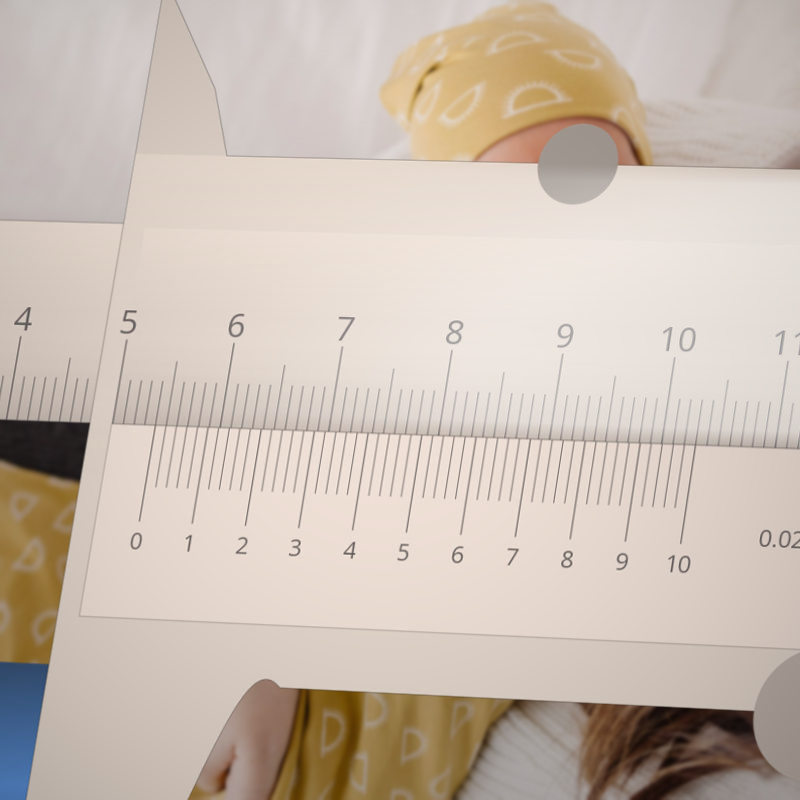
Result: 54.0 mm
